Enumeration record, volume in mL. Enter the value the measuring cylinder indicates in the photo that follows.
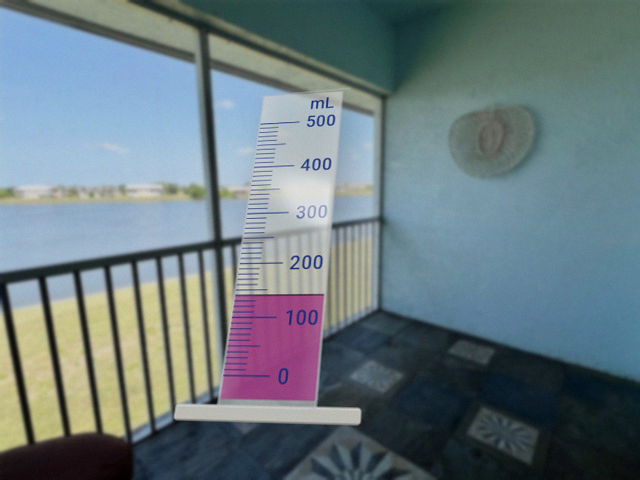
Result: 140 mL
